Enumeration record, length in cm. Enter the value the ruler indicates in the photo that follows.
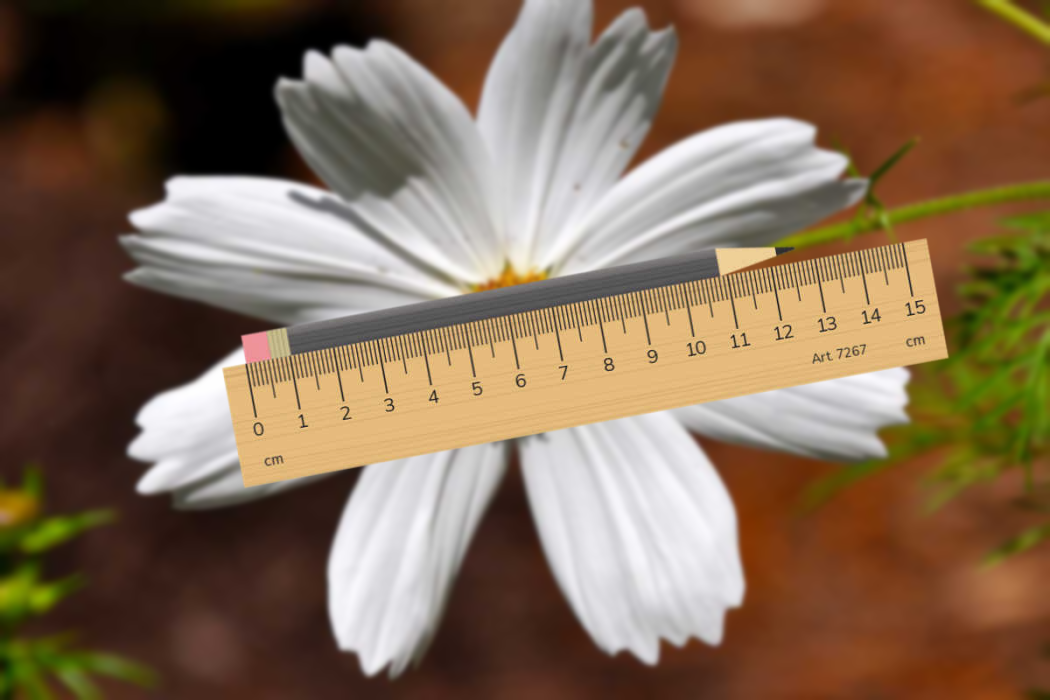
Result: 12.6 cm
